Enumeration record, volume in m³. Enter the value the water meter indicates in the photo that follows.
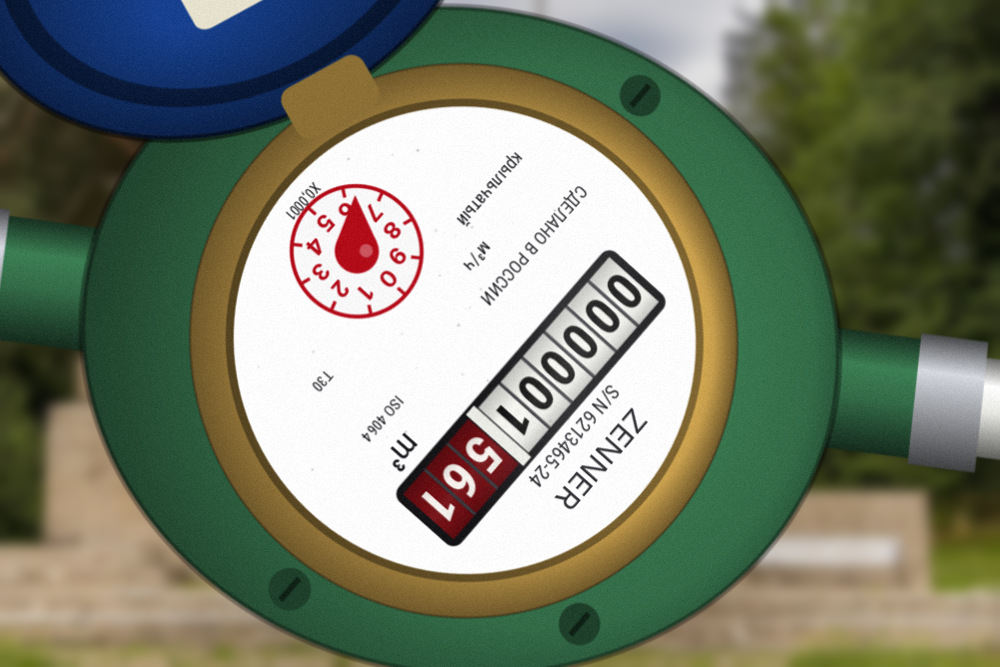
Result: 1.5616 m³
